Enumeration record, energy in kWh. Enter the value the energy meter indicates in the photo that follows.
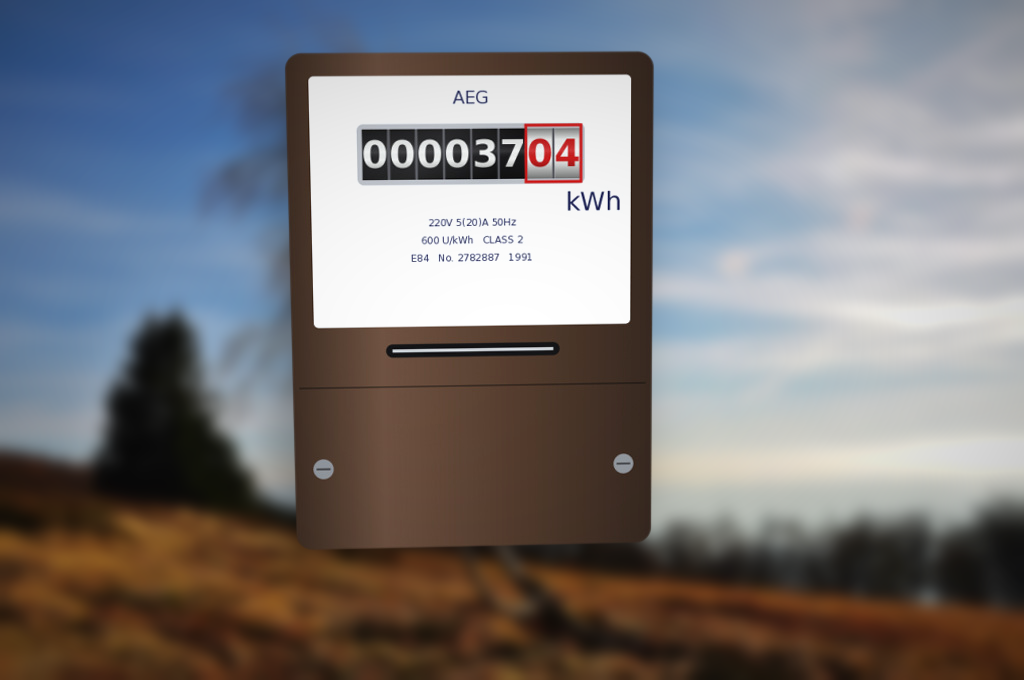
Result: 37.04 kWh
